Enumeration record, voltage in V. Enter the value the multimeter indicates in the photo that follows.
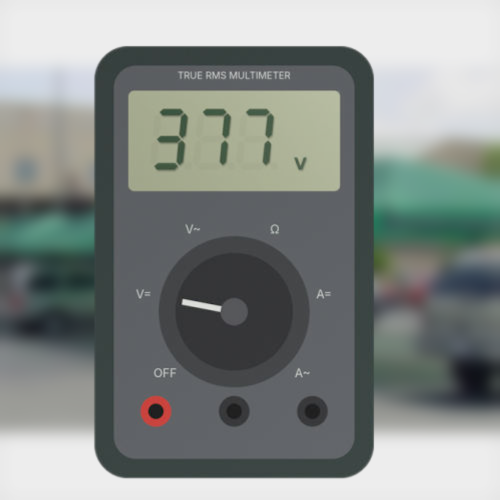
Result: 377 V
